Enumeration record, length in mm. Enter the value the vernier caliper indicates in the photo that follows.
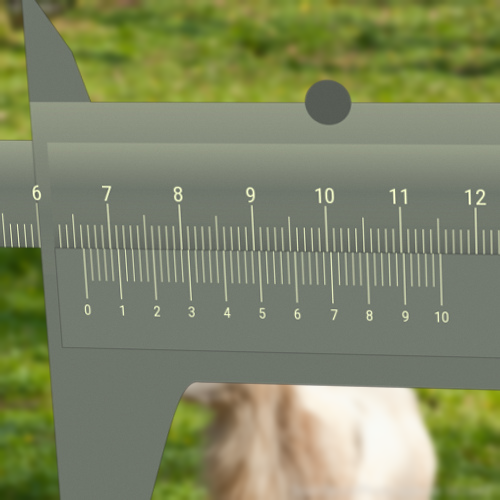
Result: 66.2 mm
